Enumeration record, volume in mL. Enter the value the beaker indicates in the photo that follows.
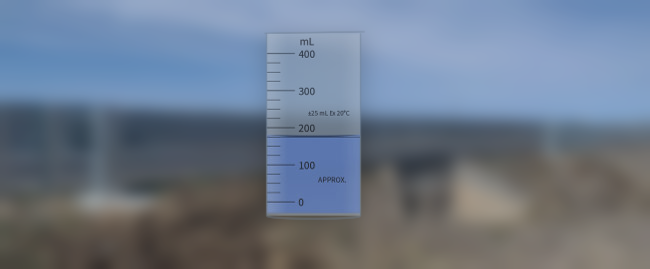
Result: 175 mL
